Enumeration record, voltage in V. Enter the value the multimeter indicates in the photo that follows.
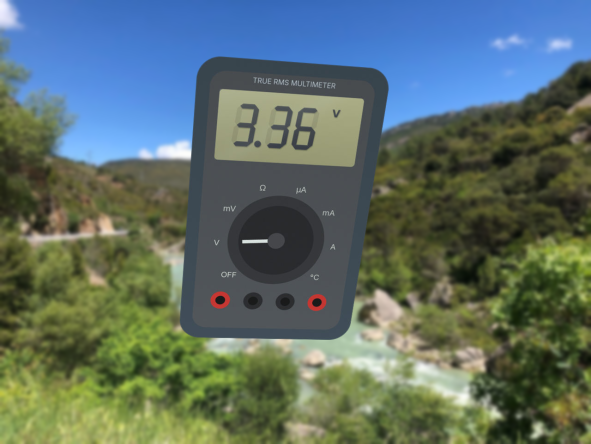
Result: 3.36 V
